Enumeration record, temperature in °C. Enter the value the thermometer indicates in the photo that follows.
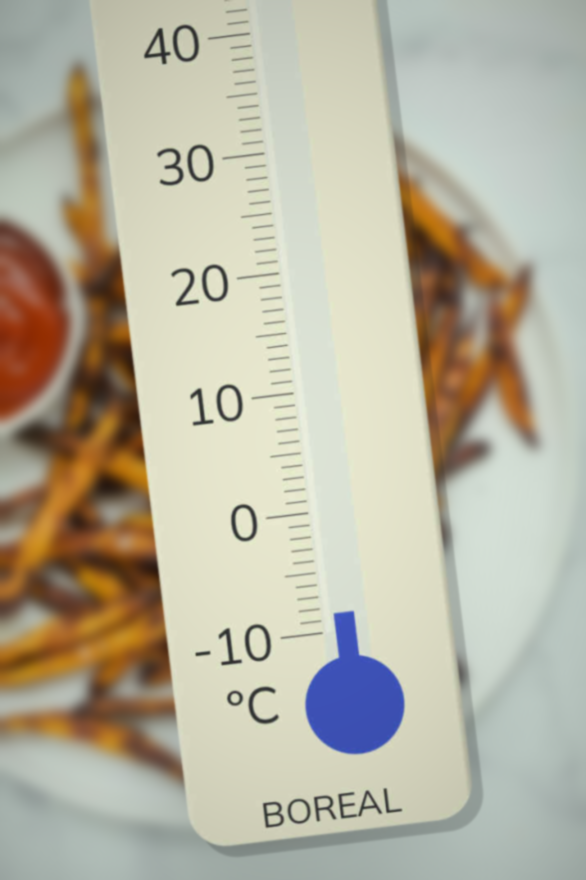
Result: -8.5 °C
